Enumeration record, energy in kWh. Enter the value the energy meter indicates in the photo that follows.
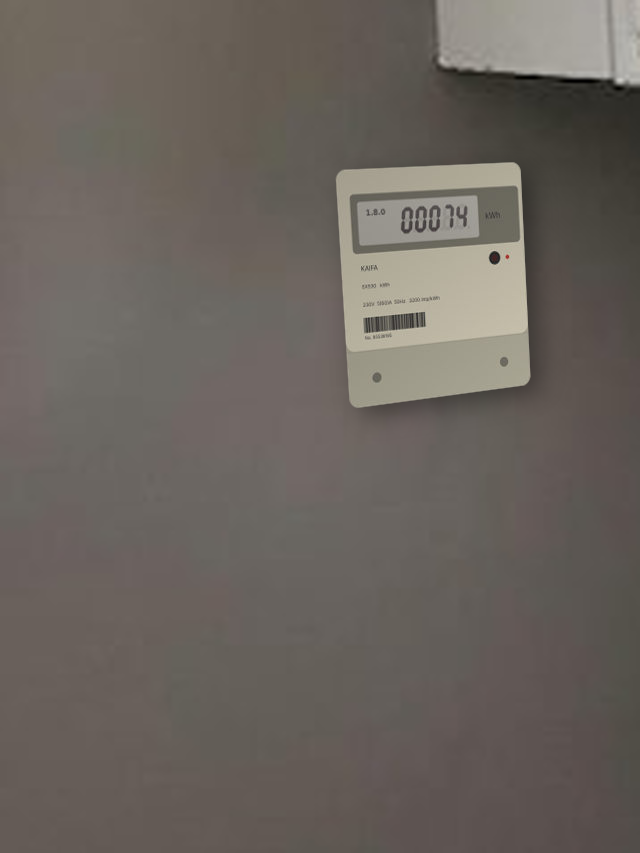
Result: 74 kWh
